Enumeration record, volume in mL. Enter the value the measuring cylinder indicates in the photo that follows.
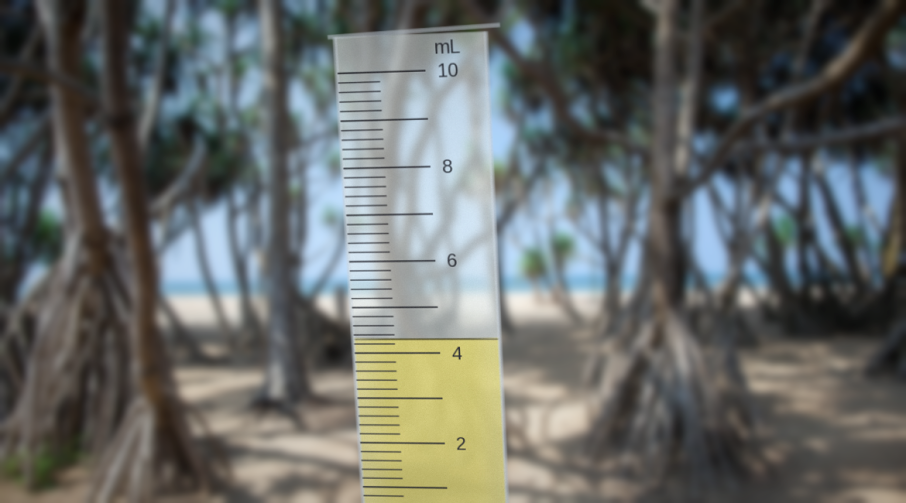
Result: 4.3 mL
